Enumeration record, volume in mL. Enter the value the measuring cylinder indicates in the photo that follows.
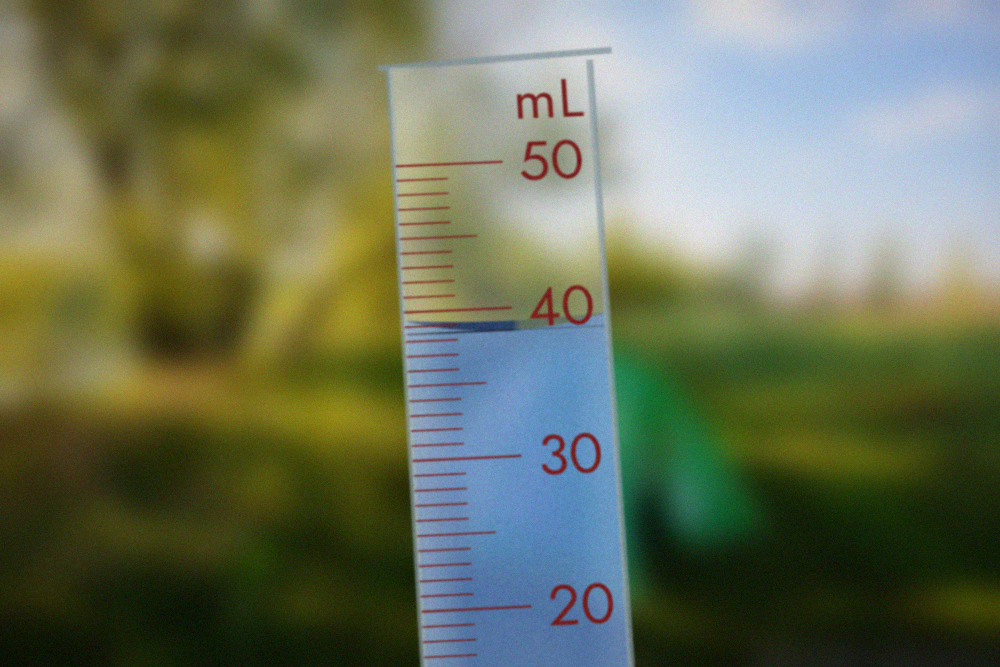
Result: 38.5 mL
